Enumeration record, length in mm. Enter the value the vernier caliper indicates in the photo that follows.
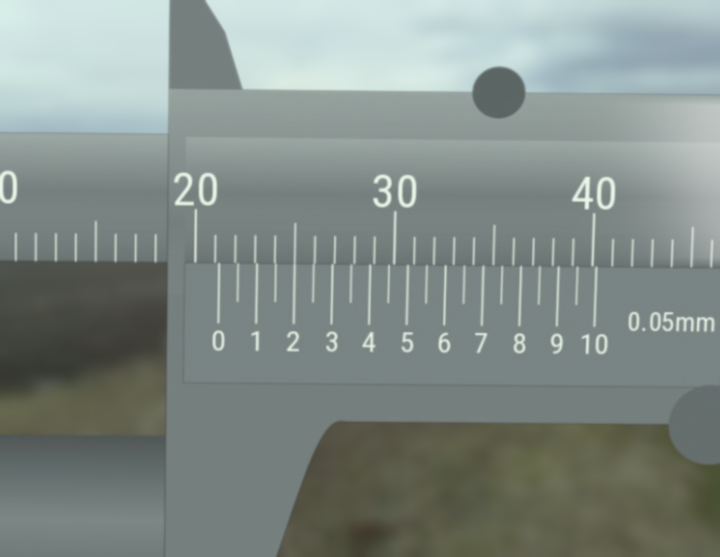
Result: 21.2 mm
